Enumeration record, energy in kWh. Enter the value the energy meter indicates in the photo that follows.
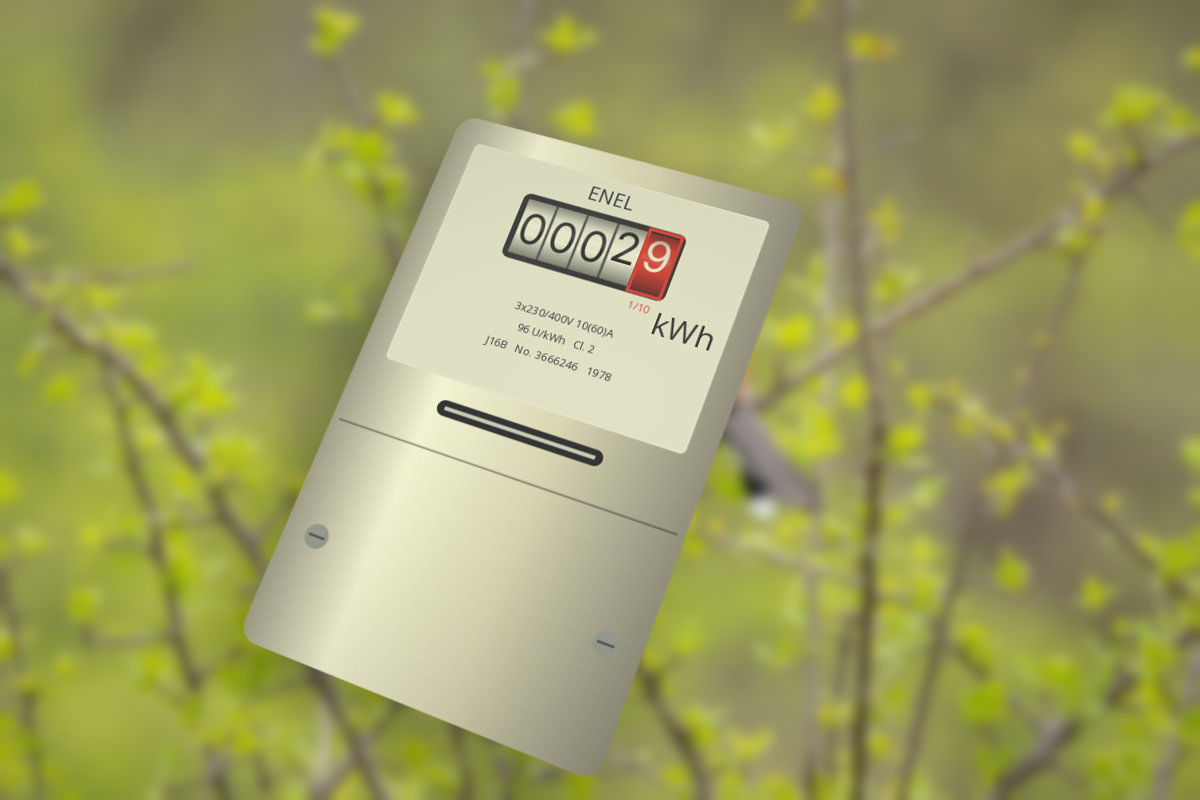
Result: 2.9 kWh
